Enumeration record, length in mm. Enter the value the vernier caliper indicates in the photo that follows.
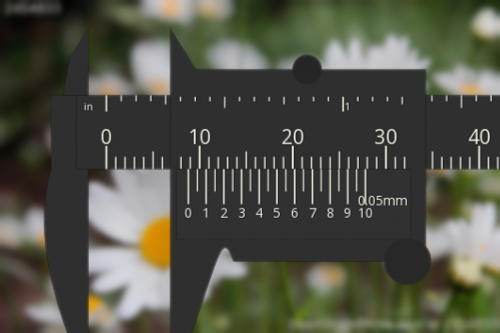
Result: 8.8 mm
